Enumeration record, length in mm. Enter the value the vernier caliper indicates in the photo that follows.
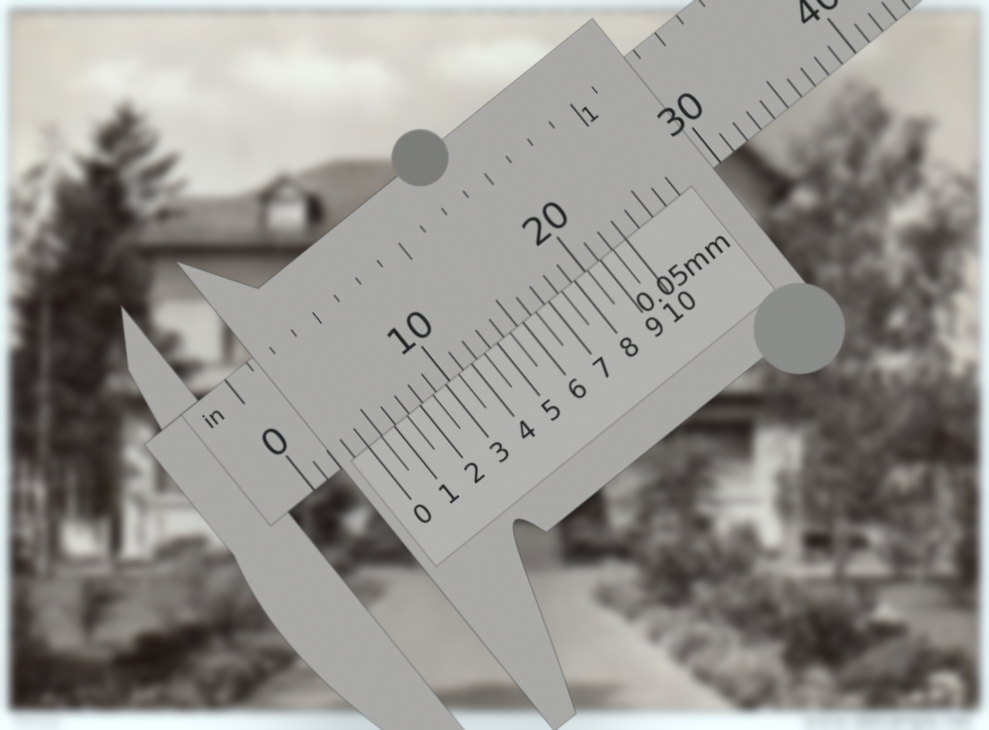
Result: 4.0 mm
